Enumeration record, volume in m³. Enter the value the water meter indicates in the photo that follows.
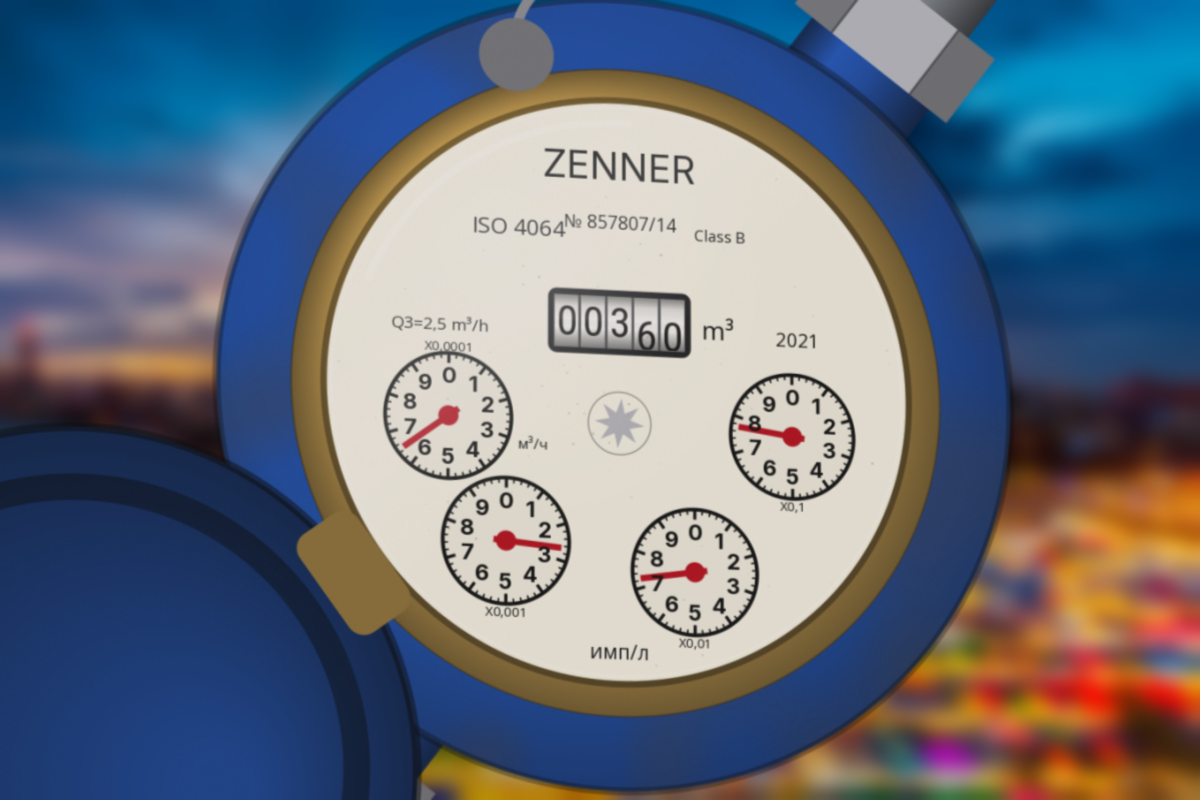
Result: 359.7726 m³
